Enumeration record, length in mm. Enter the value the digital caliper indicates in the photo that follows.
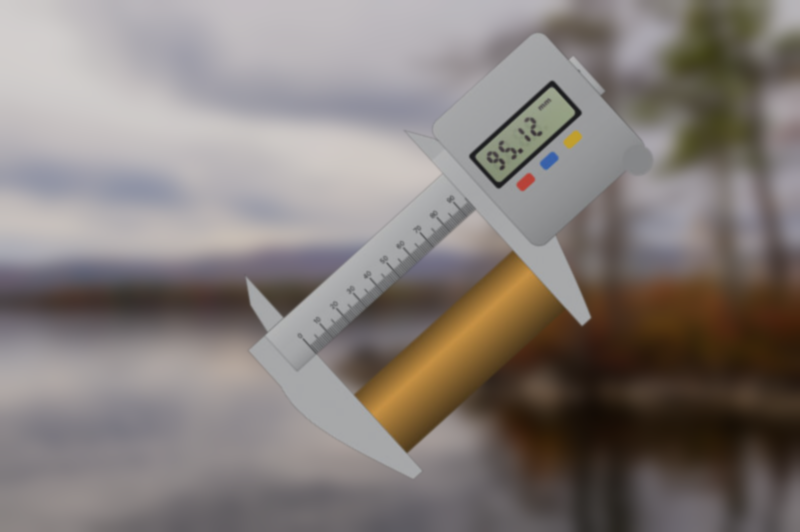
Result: 95.12 mm
